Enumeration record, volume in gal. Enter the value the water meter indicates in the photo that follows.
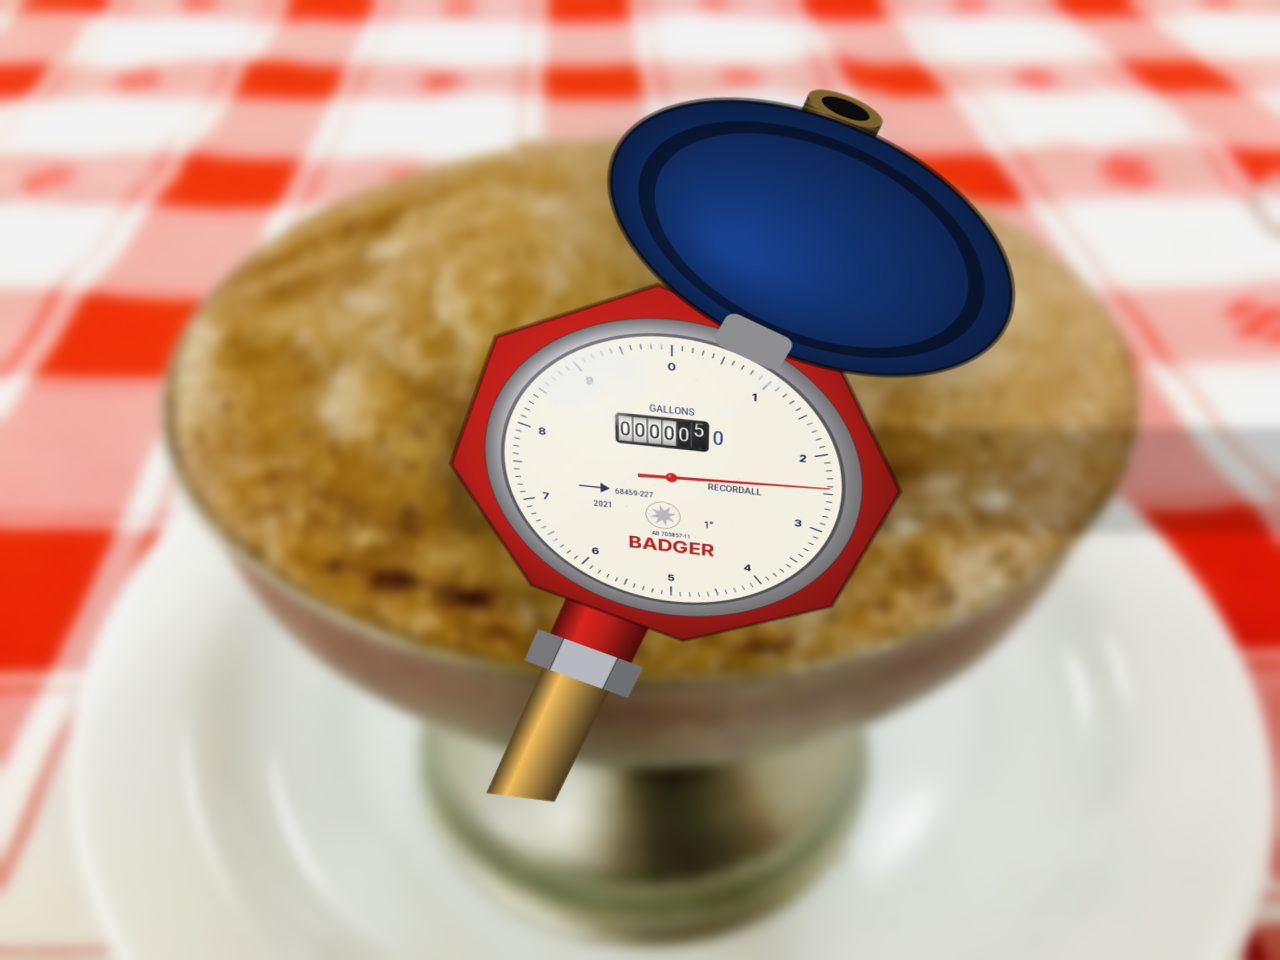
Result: 52.4 gal
